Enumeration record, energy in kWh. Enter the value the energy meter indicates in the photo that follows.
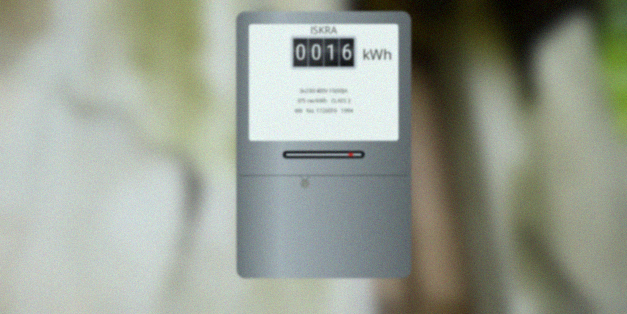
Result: 16 kWh
